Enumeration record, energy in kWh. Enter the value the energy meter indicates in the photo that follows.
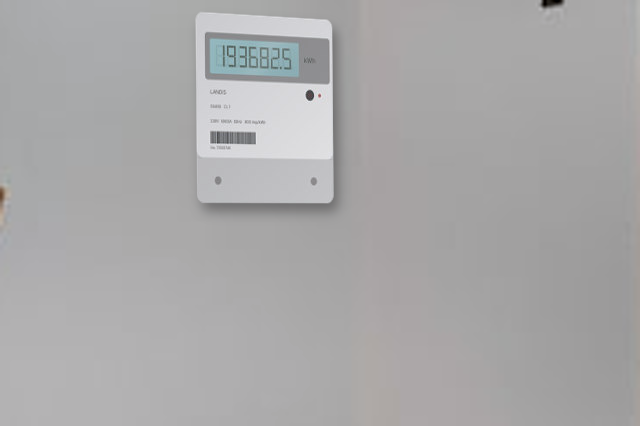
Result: 193682.5 kWh
